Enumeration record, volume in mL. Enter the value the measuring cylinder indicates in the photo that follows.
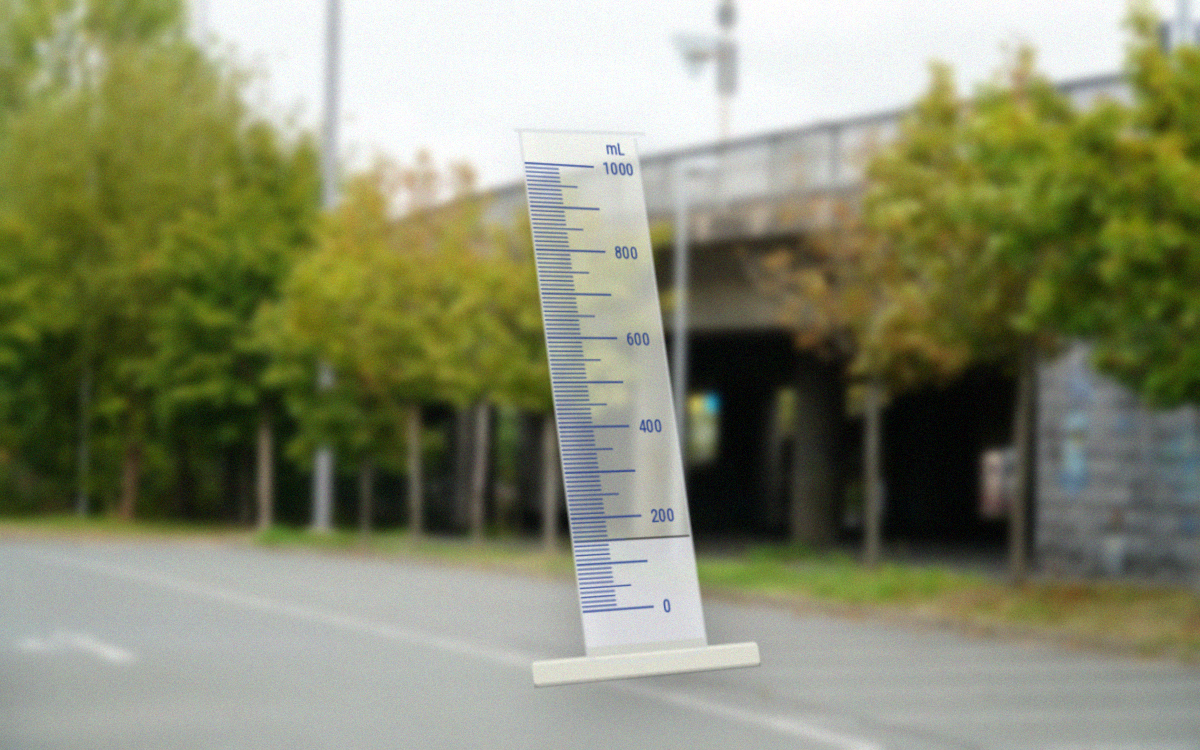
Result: 150 mL
